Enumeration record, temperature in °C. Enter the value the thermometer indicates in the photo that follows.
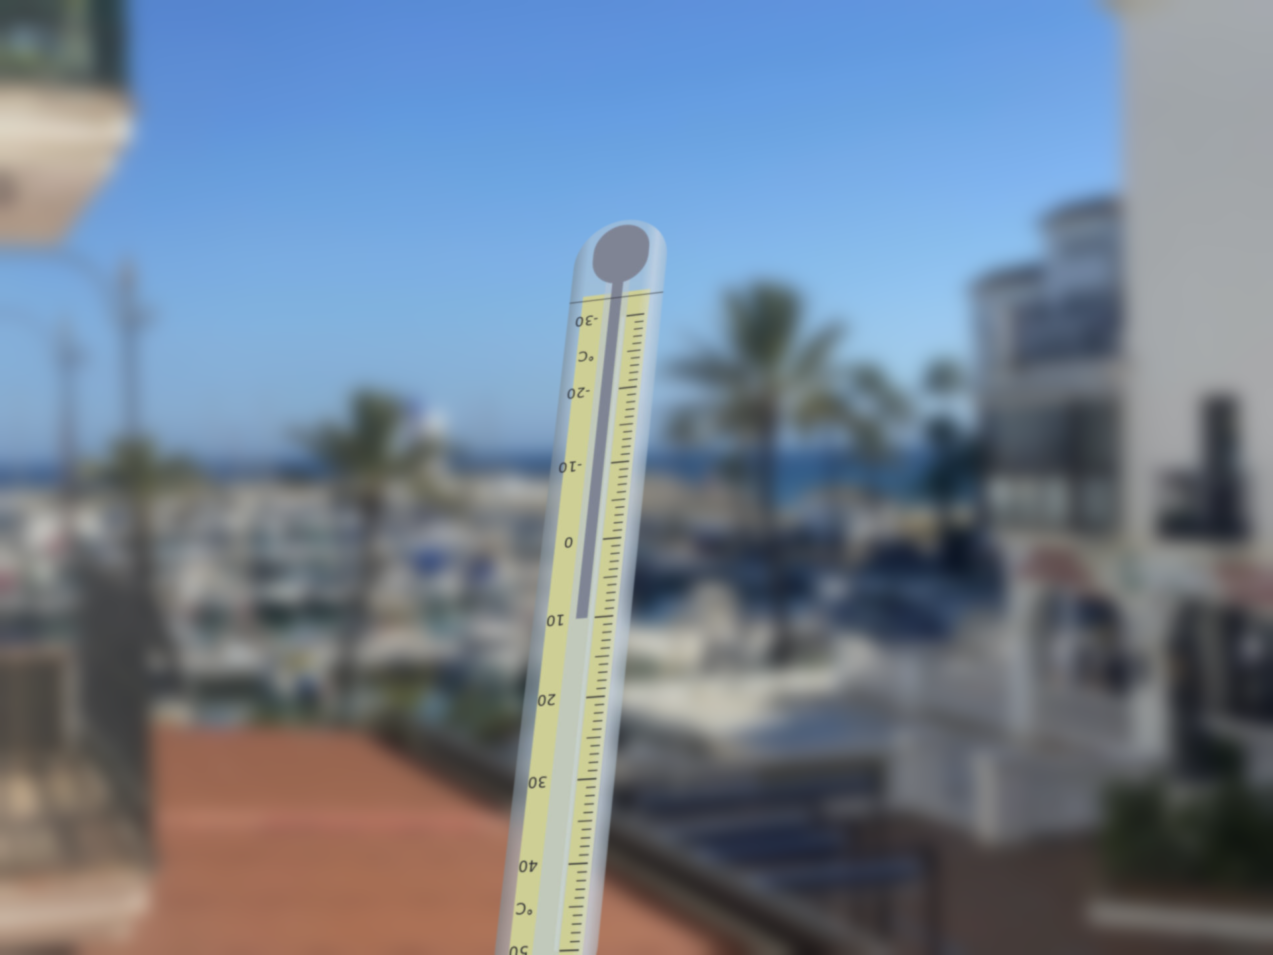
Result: 10 °C
